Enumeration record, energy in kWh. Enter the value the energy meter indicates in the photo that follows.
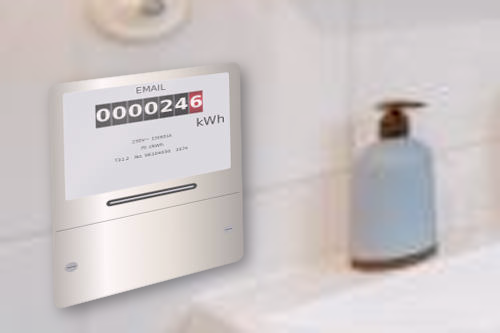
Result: 24.6 kWh
